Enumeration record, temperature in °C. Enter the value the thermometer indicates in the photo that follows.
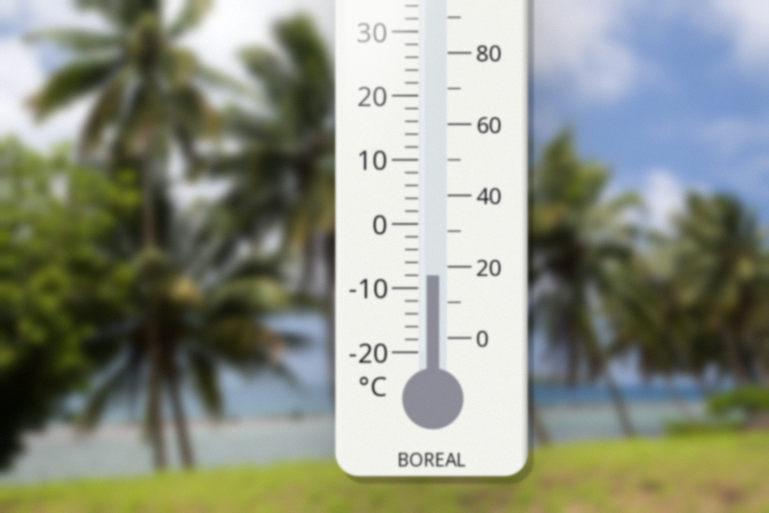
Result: -8 °C
